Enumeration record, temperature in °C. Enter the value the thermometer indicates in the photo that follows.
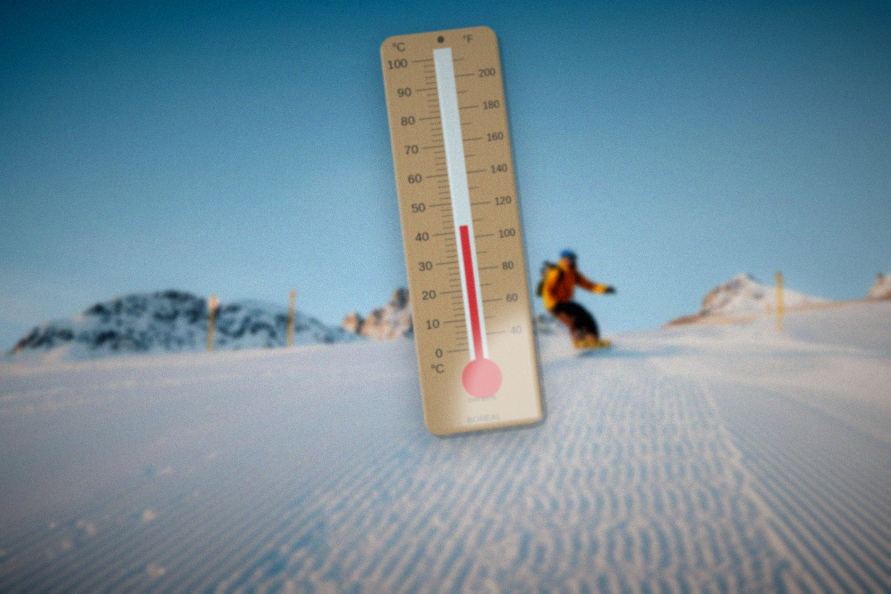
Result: 42 °C
